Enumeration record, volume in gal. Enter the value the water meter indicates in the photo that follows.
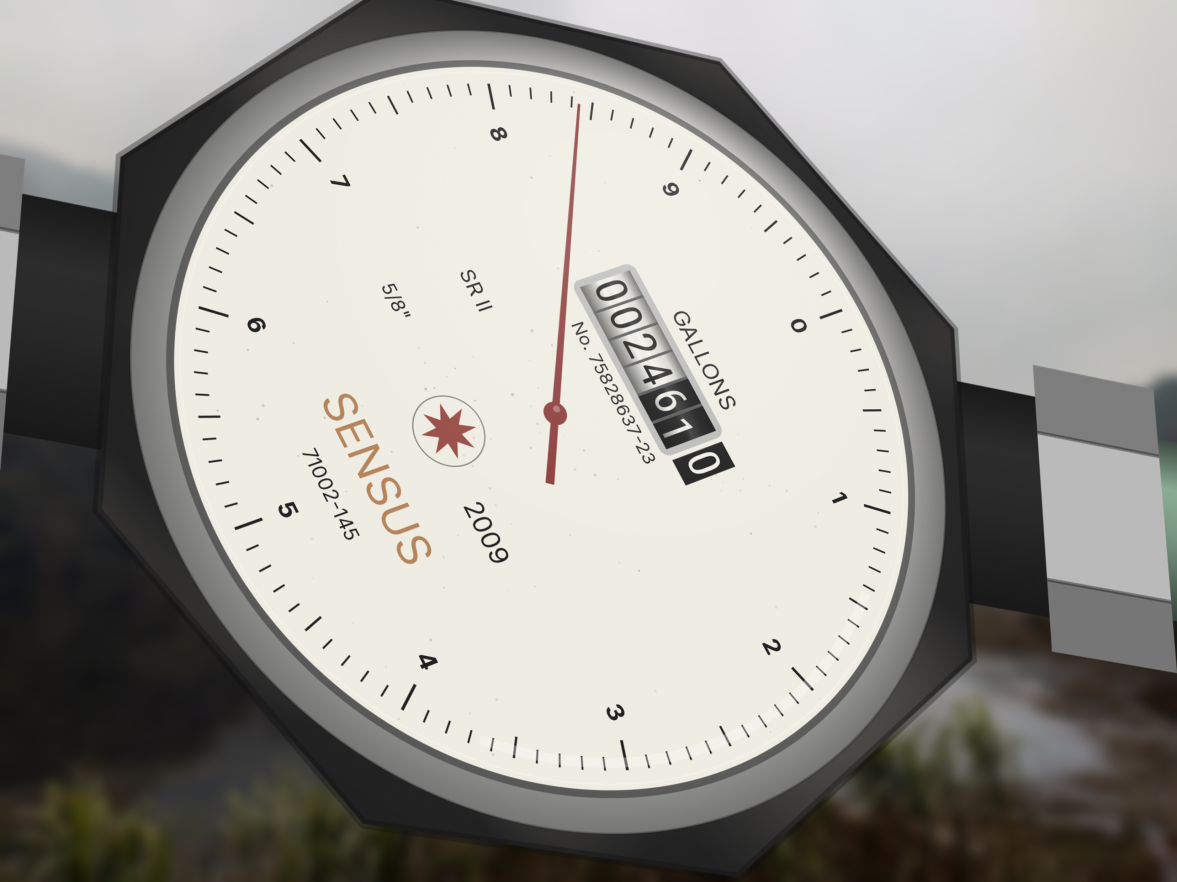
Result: 24608.4 gal
